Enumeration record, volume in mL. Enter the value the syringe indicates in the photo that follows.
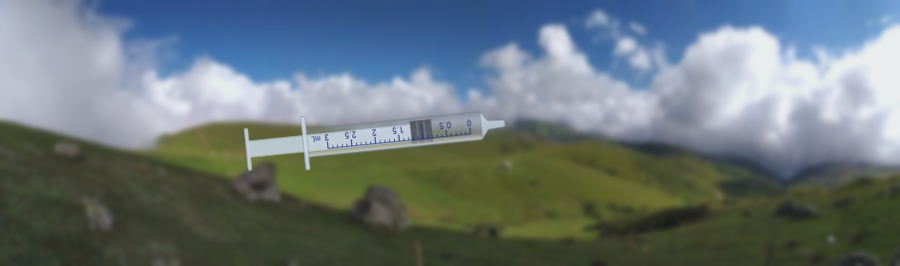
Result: 0.8 mL
